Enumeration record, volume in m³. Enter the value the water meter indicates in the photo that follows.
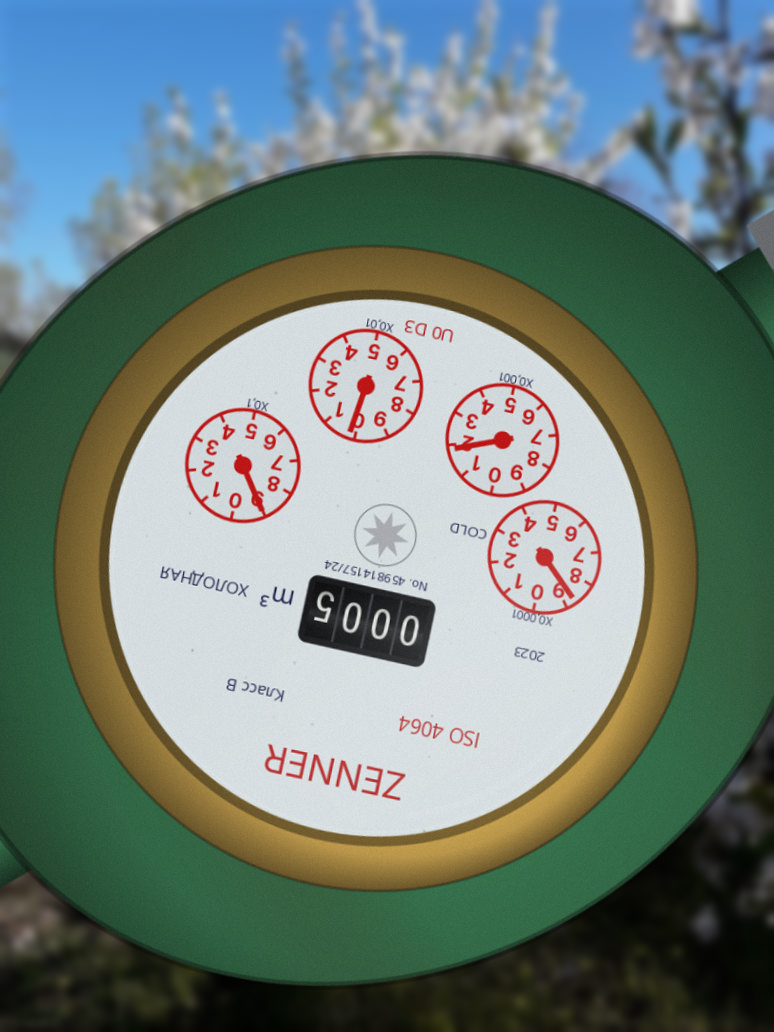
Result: 4.9018 m³
